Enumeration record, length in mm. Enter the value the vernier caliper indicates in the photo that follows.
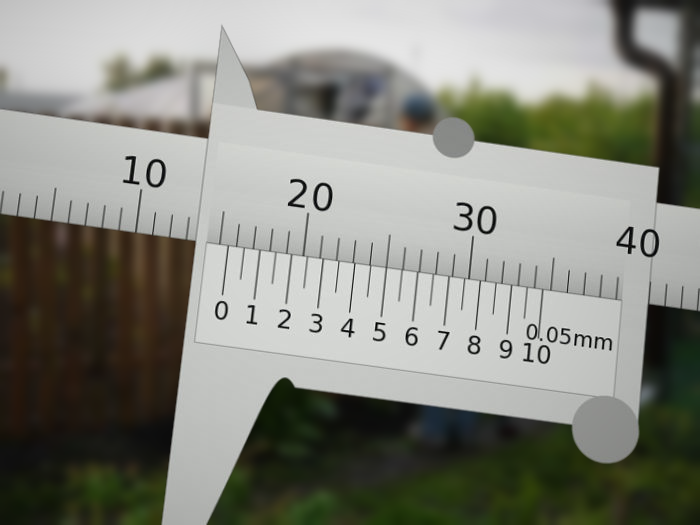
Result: 15.5 mm
